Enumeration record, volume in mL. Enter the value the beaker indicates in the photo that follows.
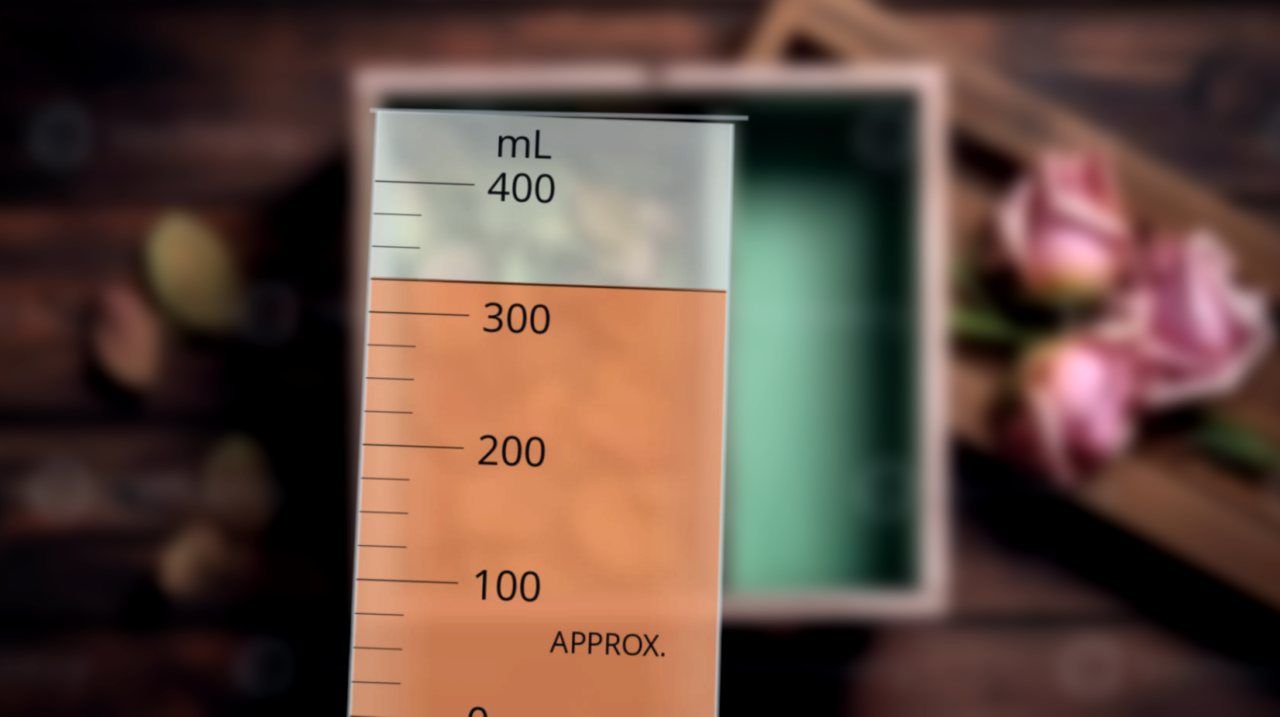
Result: 325 mL
